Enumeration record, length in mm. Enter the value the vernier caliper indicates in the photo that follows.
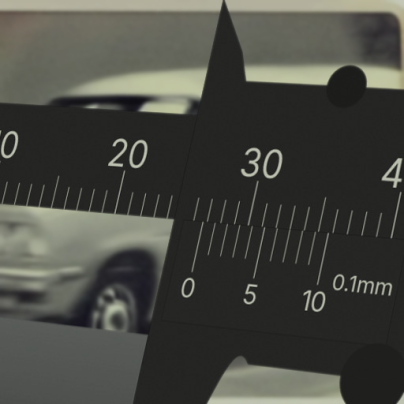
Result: 26.7 mm
